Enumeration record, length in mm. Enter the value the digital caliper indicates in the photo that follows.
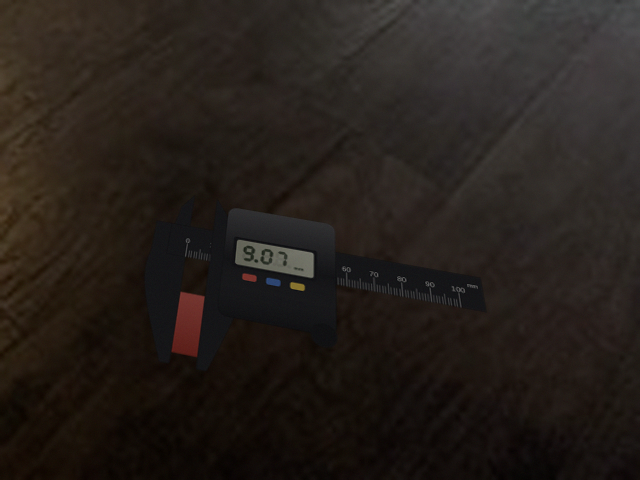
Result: 9.07 mm
